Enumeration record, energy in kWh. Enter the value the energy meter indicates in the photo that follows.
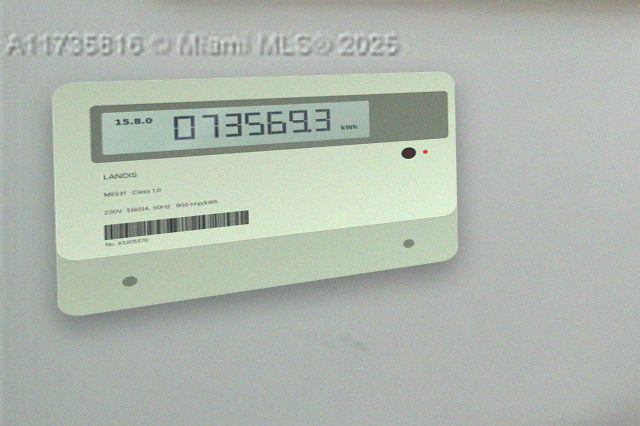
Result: 73569.3 kWh
